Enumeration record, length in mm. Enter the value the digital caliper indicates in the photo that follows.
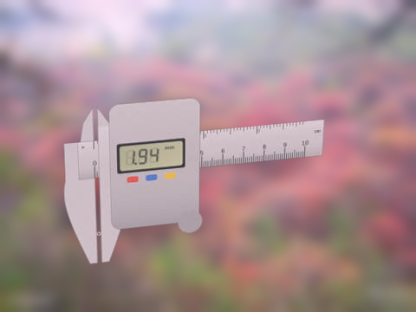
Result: 1.94 mm
